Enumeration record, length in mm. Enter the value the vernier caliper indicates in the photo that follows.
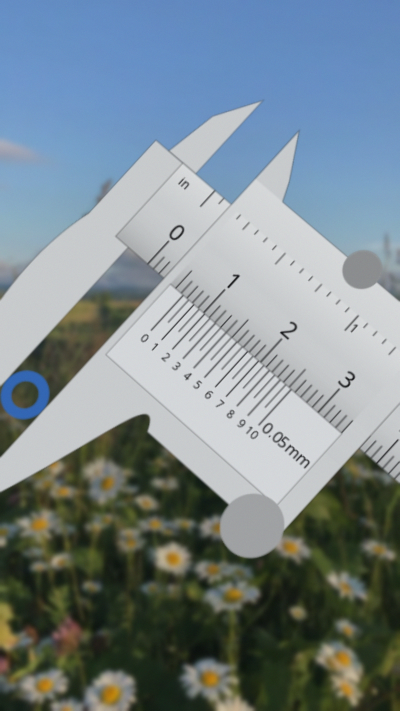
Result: 6.4 mm
